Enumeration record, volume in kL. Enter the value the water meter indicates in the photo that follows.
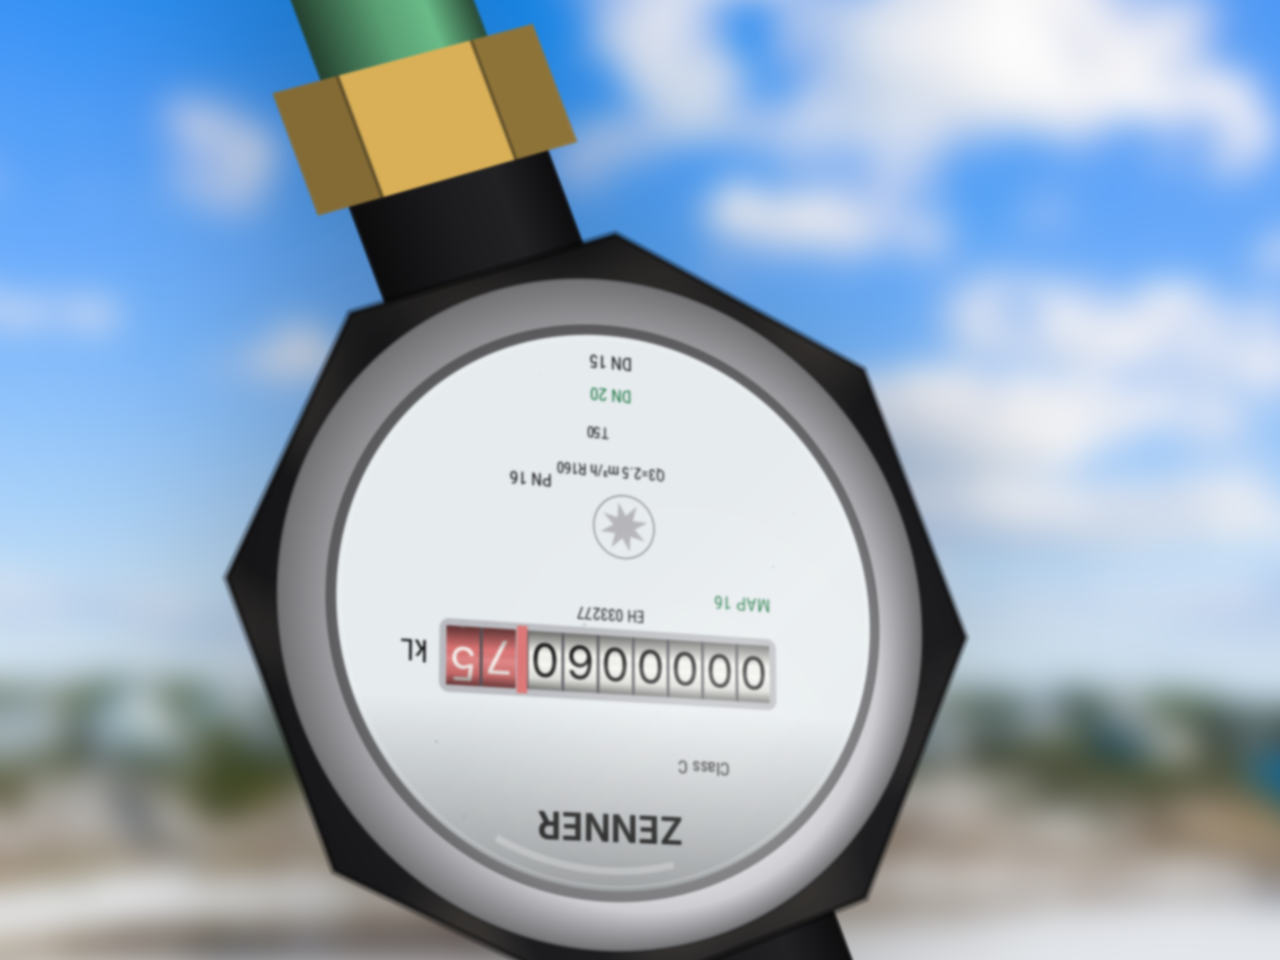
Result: 60.75 kL
